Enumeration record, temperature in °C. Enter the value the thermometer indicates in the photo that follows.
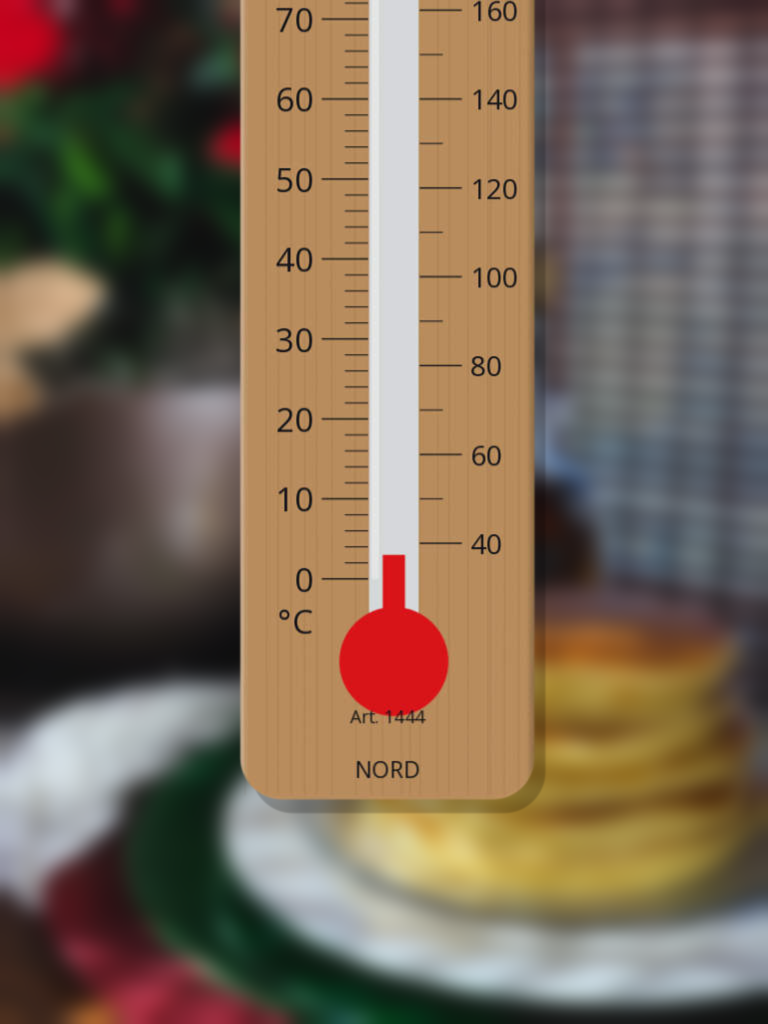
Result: 3 °C
